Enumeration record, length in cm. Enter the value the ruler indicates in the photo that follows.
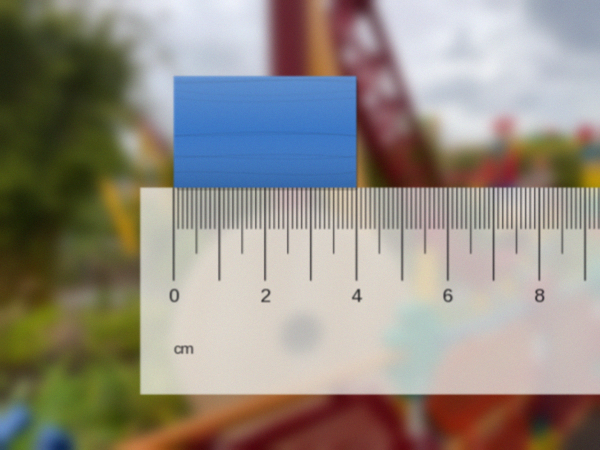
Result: 4 cm
